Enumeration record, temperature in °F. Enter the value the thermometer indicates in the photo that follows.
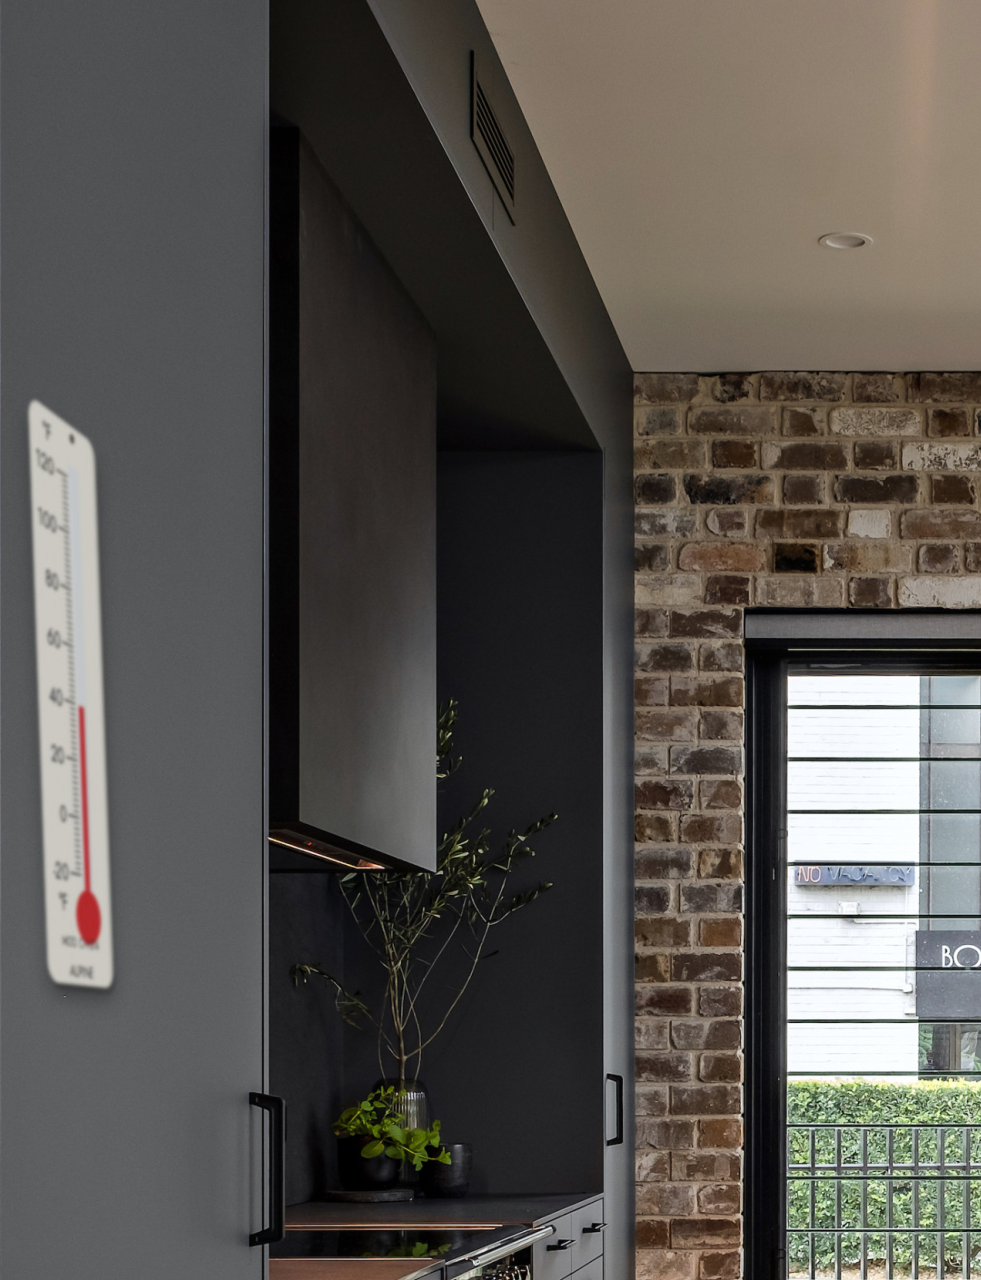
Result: 40 °F
